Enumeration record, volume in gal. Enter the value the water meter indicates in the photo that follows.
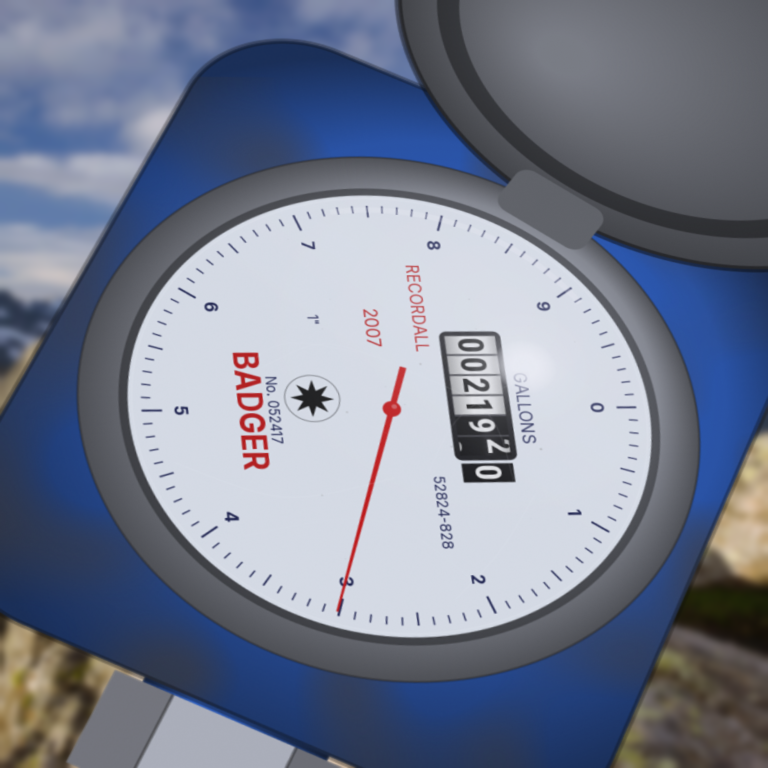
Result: 21923.0 gal
